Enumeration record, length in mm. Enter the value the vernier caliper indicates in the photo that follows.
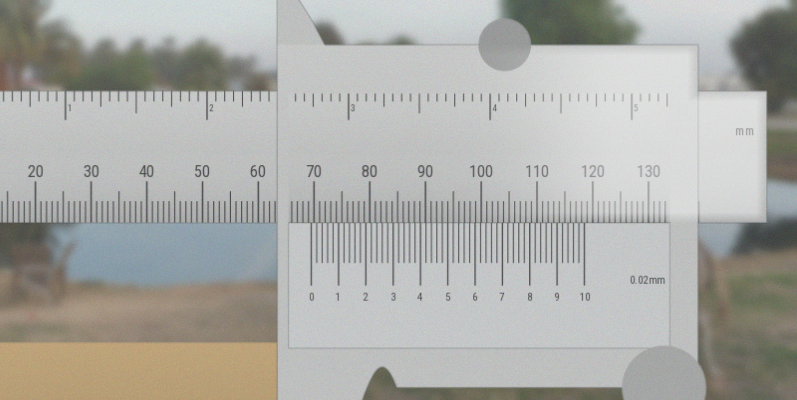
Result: 69.5 mm
